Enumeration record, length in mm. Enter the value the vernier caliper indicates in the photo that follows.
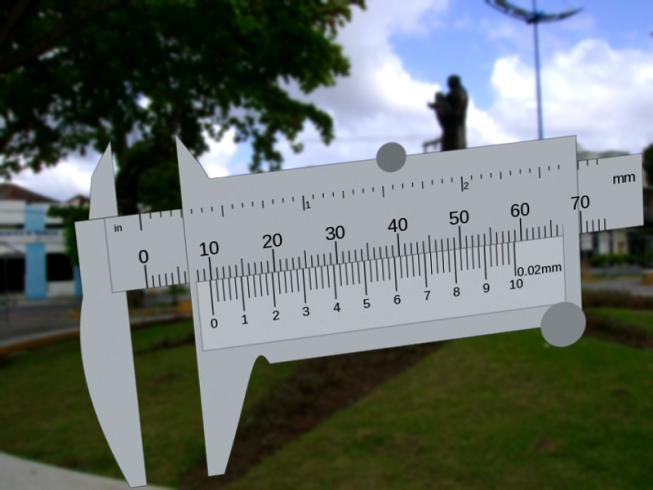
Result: 9.8 mm
